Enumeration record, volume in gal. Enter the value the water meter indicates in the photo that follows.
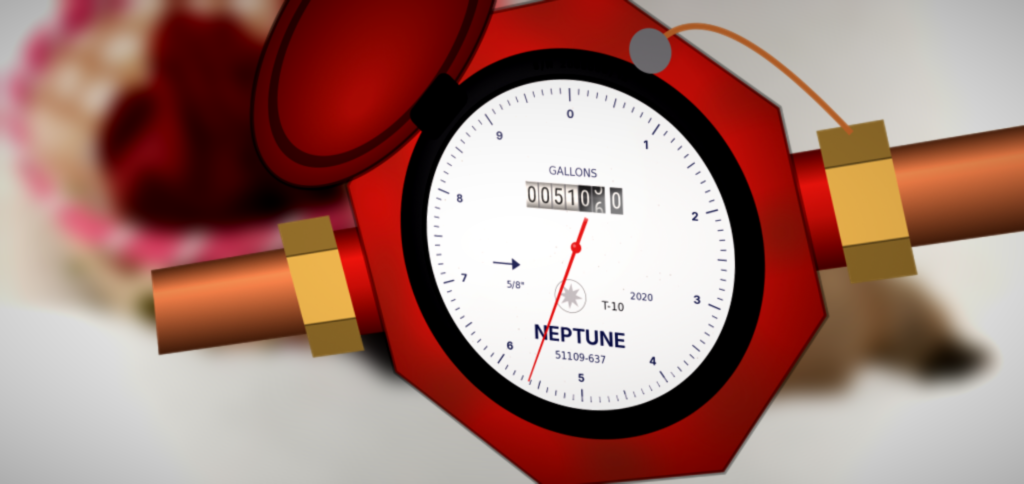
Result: 51055.6 gal
